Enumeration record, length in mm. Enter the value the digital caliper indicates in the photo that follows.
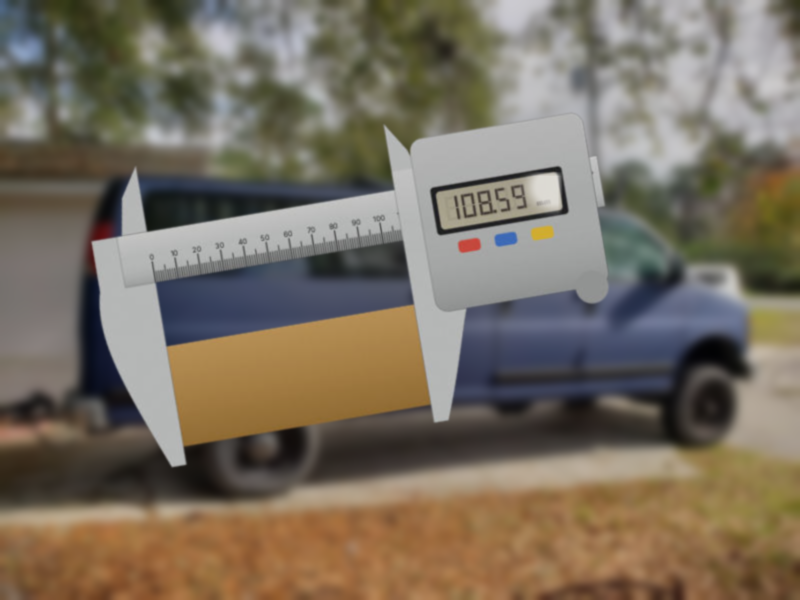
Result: 108.59 mm
